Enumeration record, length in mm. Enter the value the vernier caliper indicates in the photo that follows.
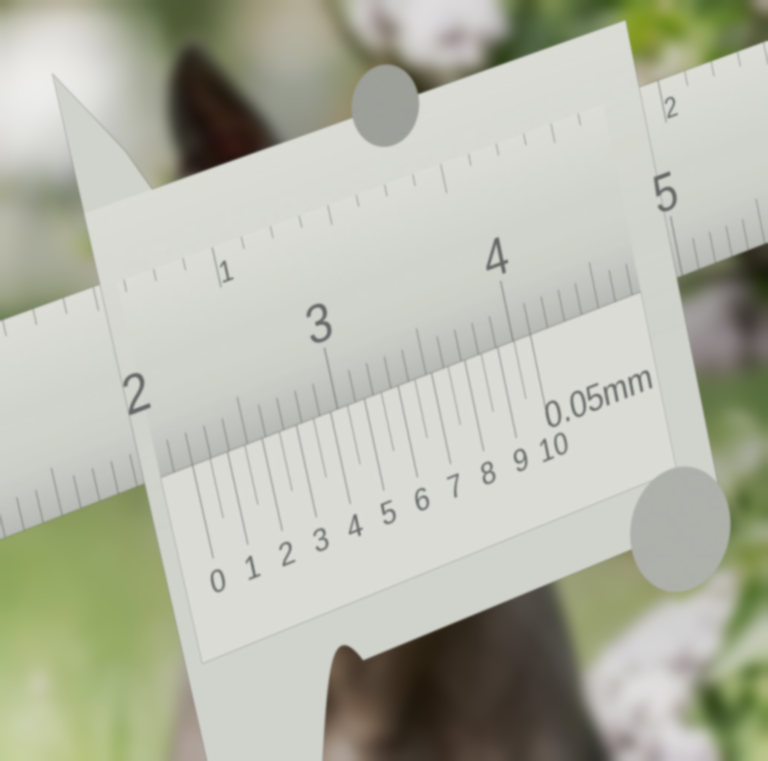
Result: 22.0 mm
